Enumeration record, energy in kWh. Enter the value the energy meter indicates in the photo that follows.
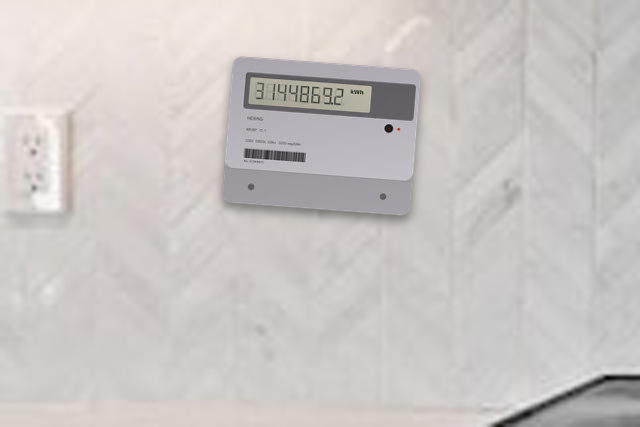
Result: 3144869.2 kWh
